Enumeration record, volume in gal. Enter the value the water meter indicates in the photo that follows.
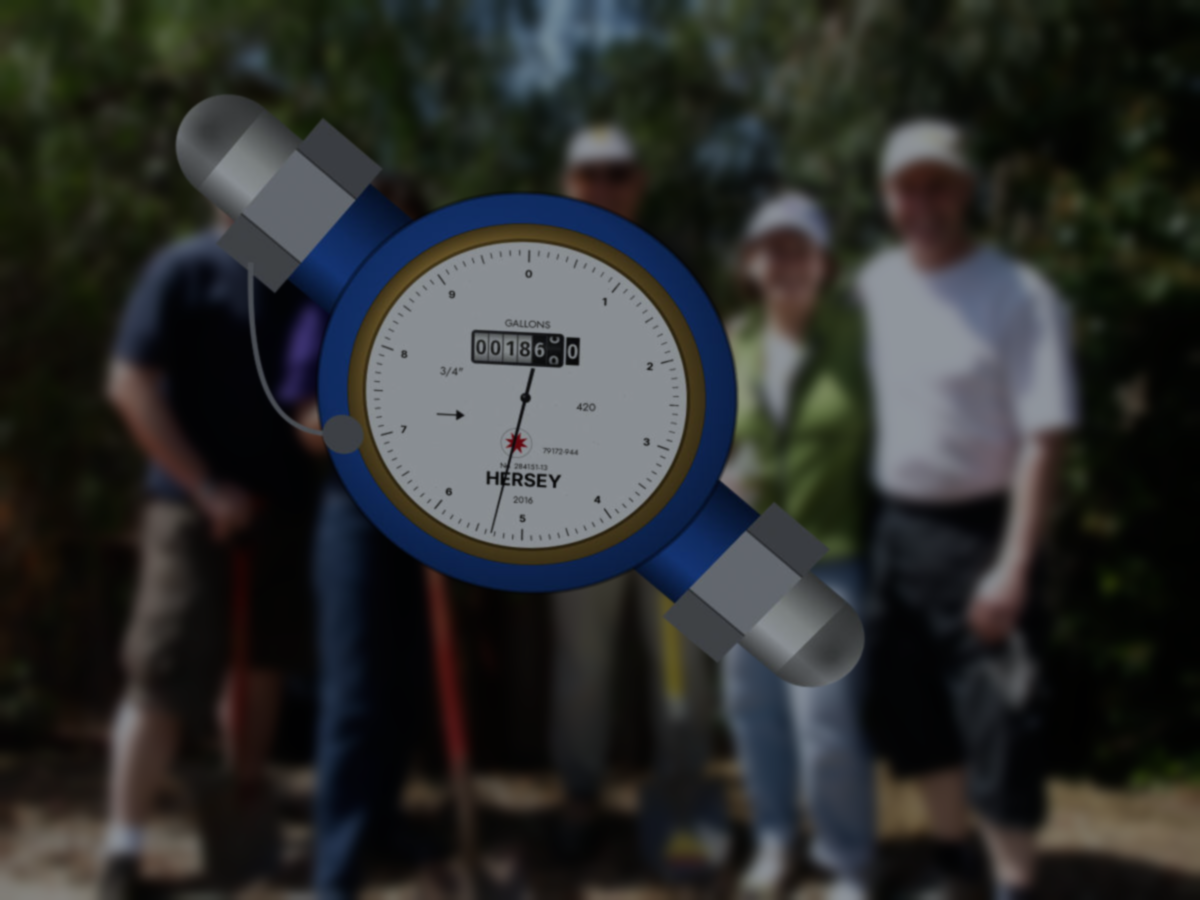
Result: 18685.3 gal
